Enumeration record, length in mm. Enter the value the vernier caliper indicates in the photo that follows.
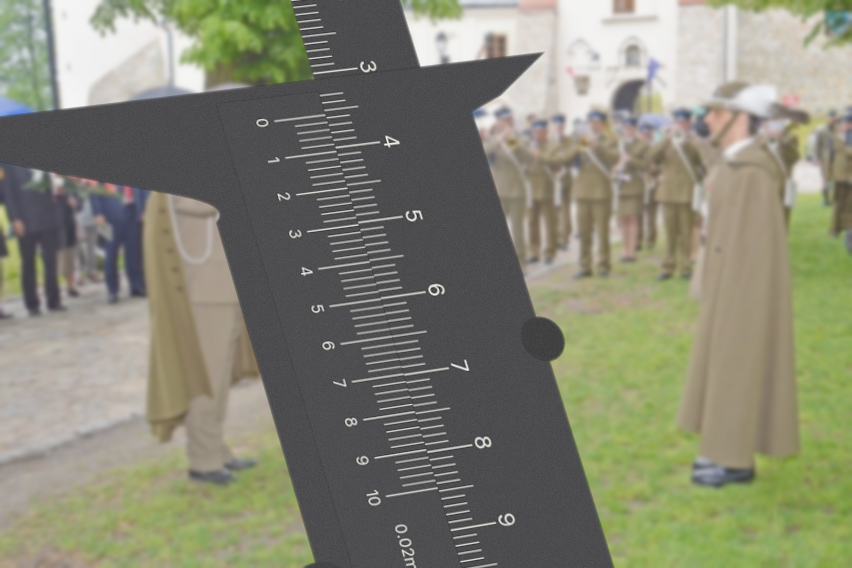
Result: 35.6 mm
